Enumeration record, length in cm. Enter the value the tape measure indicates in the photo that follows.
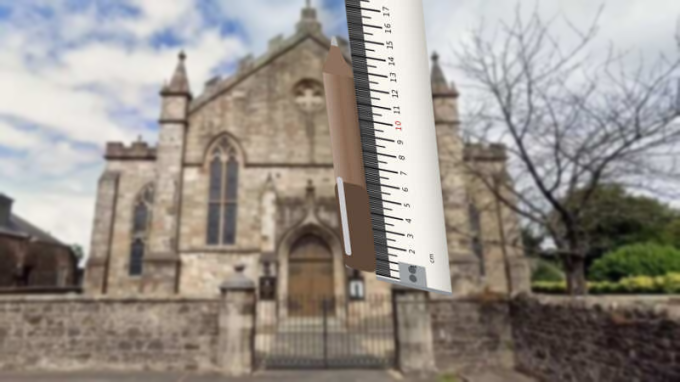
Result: 15 cm
